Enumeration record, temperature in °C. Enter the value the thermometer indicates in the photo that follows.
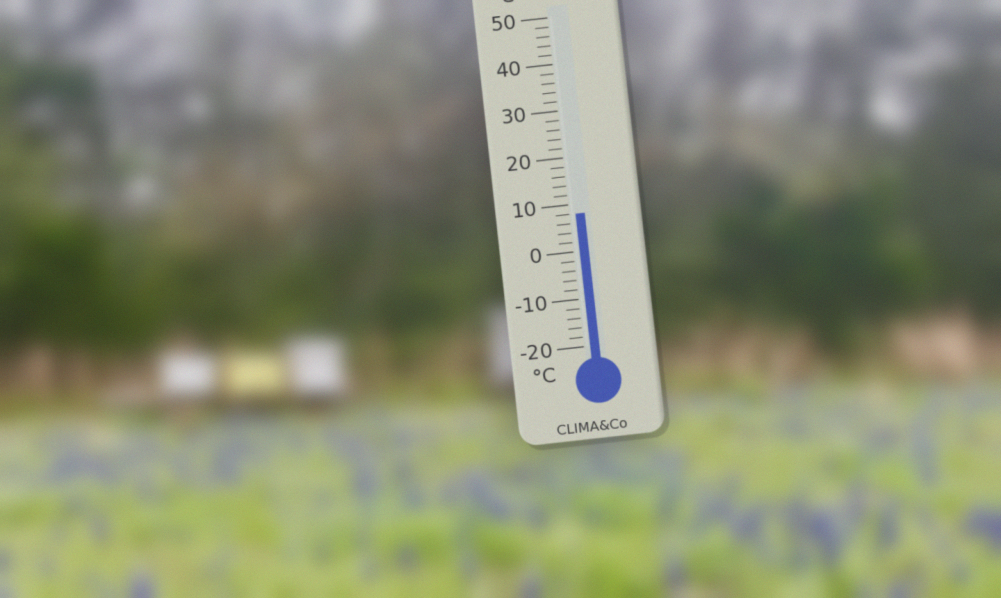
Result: 8 °C
